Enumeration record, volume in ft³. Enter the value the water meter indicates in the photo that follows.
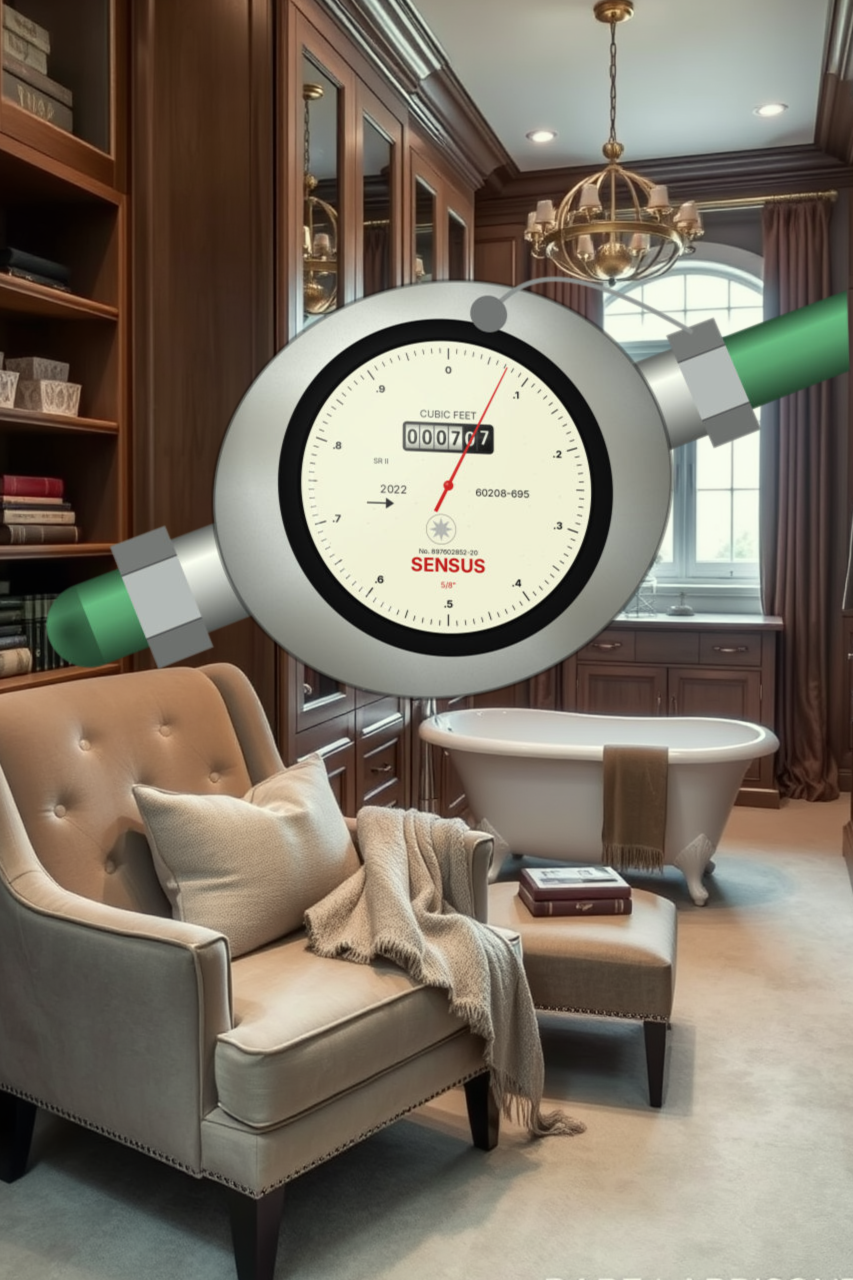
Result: 707.07 ft³
